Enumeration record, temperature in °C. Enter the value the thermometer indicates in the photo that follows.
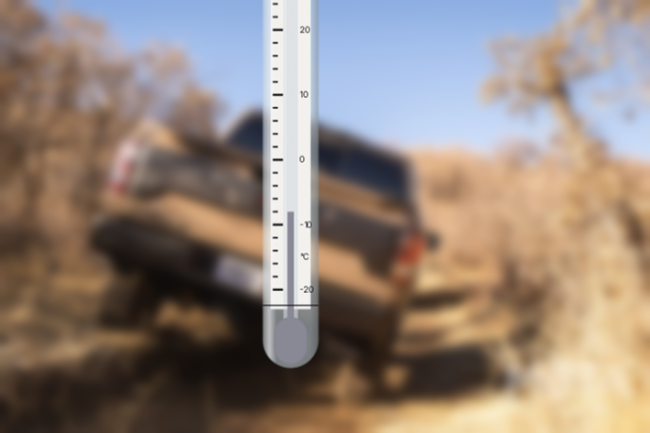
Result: -8 °C
